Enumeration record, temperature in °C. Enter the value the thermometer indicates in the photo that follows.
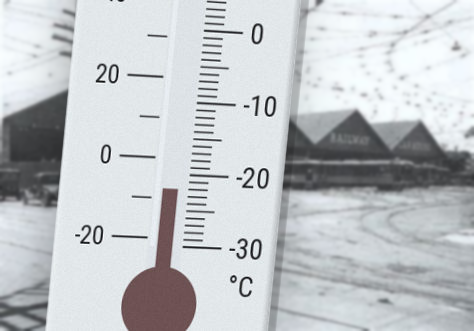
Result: -22 °C
